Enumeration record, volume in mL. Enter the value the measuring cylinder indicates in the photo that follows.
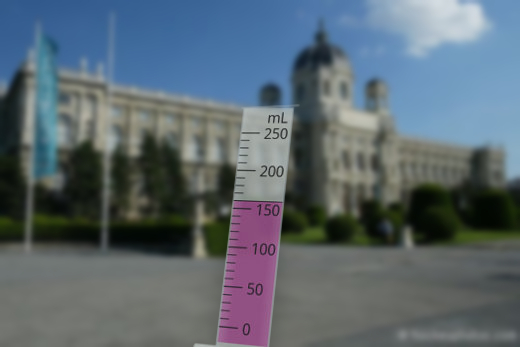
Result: 160 mL
